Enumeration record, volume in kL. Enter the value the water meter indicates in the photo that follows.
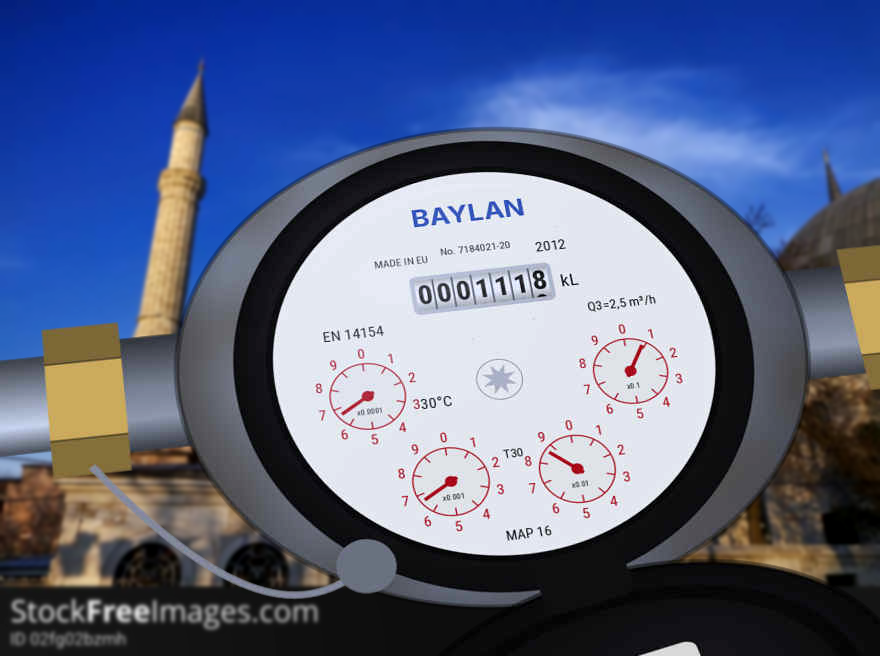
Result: 1118.0866 kL
